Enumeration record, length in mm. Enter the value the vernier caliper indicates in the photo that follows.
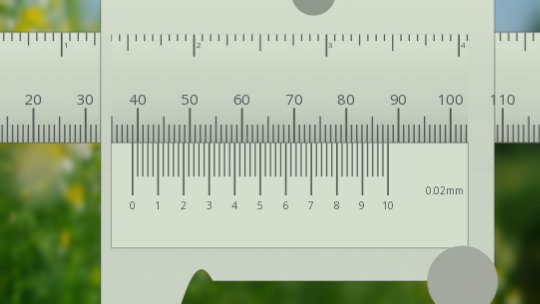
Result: 39.0 mm
